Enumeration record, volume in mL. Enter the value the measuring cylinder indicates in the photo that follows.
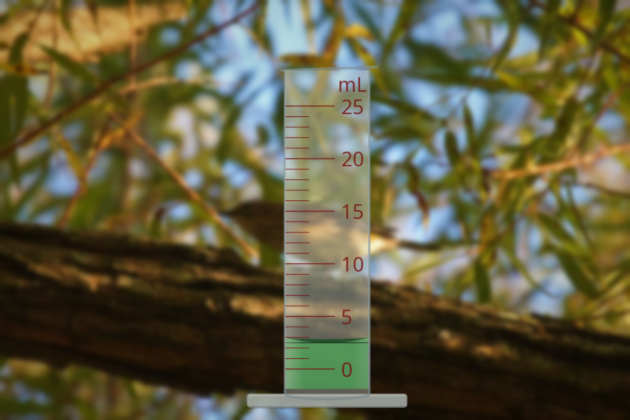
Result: 2.5 mL
